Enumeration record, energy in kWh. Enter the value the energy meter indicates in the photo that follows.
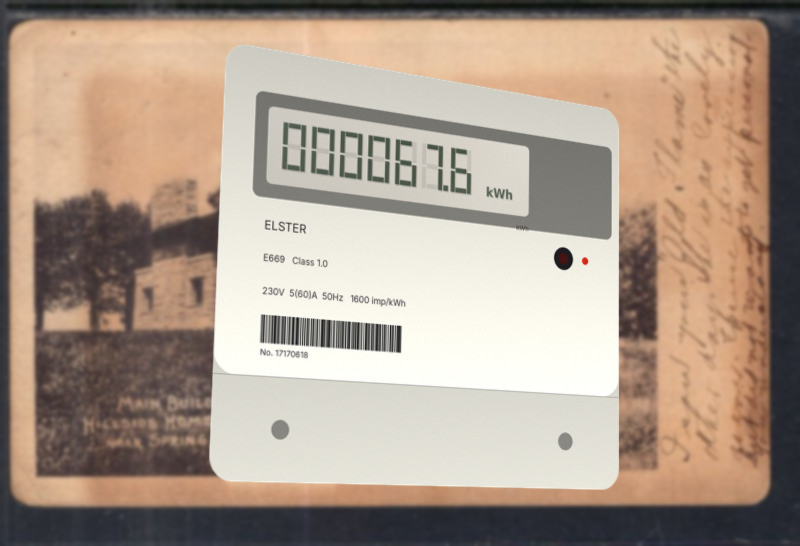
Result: 67.6 kWh
